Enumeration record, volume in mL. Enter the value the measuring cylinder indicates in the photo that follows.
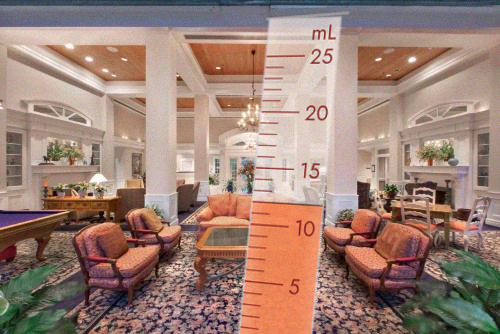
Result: 12 mL
